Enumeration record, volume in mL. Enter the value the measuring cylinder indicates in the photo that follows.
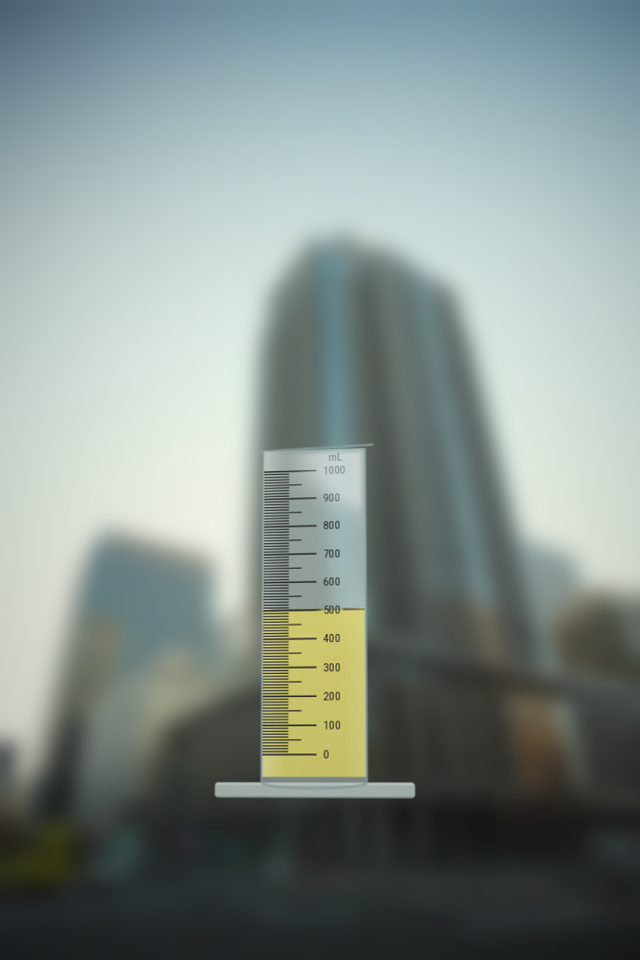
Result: 500 mL
